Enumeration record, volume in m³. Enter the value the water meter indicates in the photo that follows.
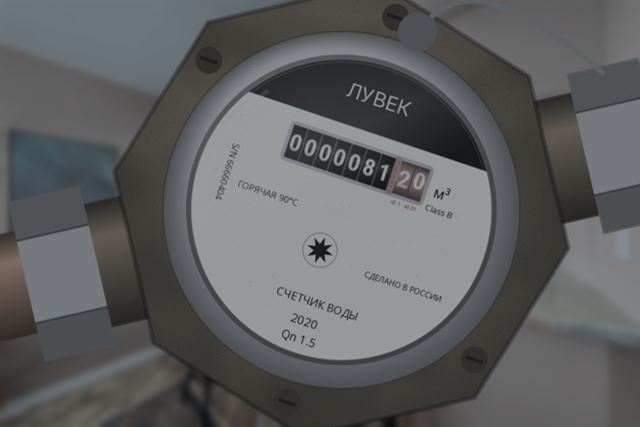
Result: 81.20 m³
